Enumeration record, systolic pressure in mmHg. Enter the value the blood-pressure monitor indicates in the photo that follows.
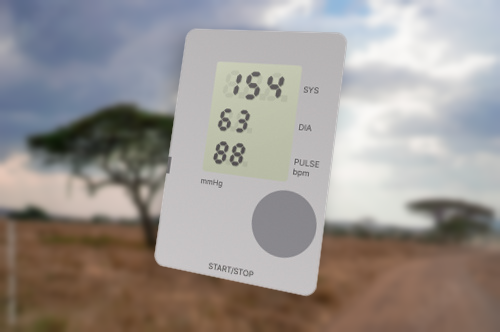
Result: 154 mmHg
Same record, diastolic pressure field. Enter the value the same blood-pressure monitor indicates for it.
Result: 63 mmHg
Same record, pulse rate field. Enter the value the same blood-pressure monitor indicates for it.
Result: 88 bpm
